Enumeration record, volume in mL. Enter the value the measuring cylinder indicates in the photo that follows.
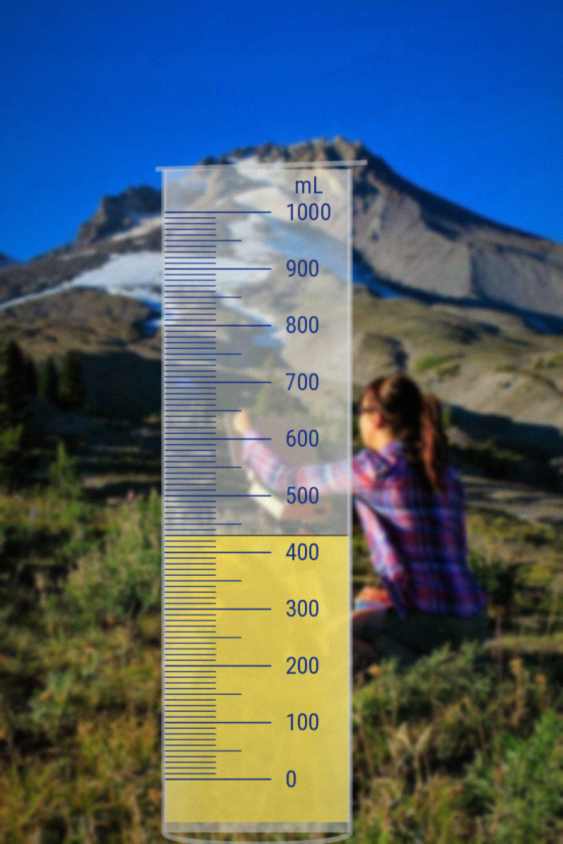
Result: 430 mL
